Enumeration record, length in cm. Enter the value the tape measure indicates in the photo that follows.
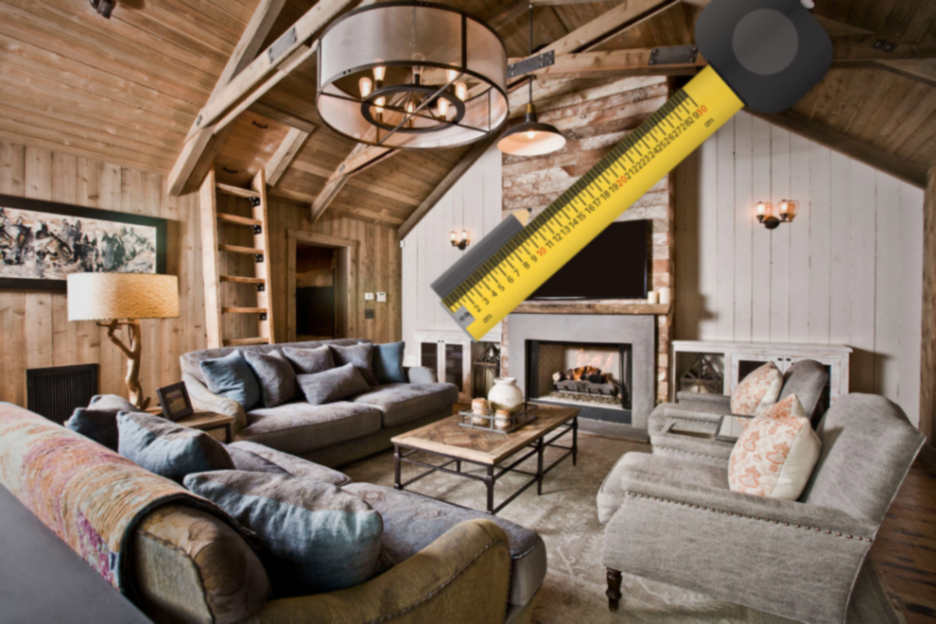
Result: 12 cm
